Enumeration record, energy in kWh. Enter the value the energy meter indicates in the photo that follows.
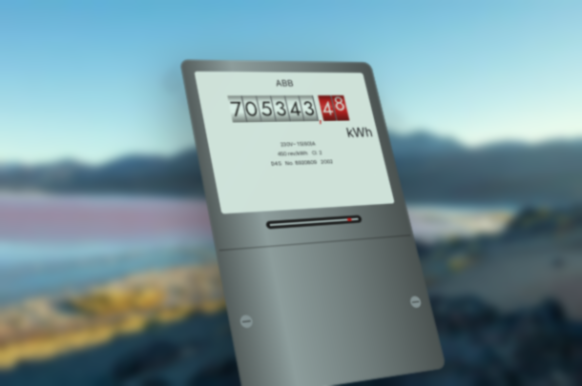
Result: 705343.48 kWh
